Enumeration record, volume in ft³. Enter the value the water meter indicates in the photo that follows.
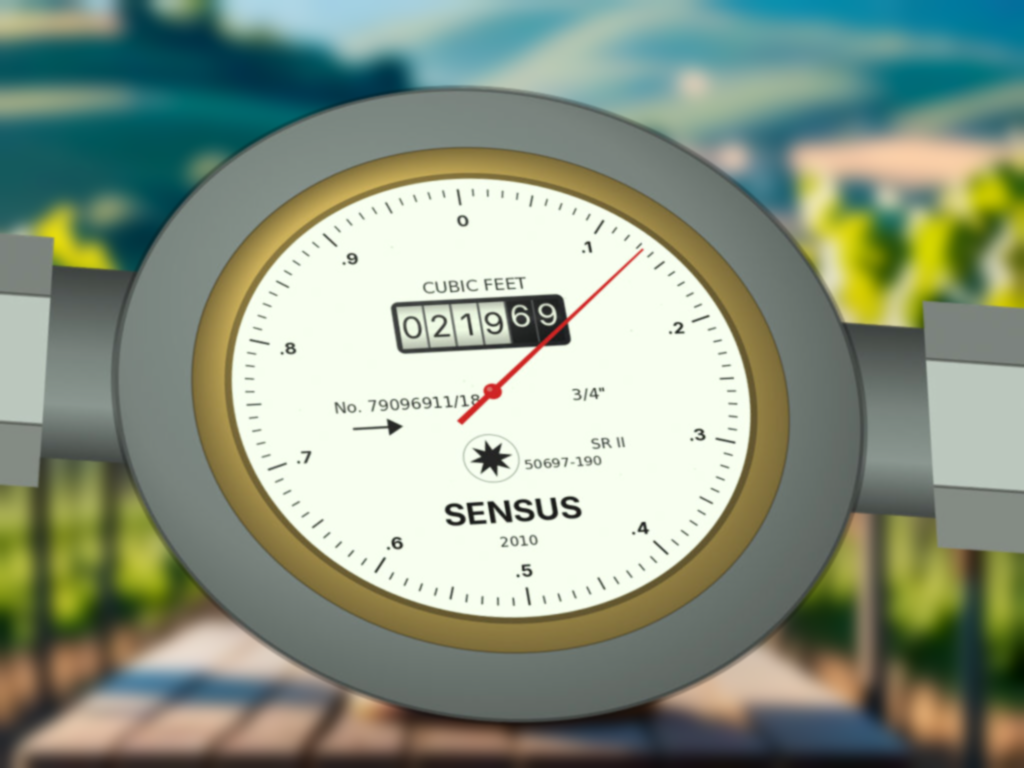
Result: 21969.13 ft³
